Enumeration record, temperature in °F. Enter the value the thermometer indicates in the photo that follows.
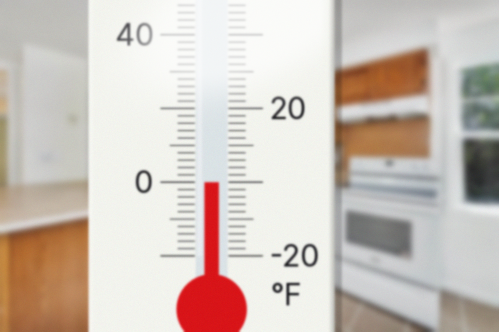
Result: 0 °F
